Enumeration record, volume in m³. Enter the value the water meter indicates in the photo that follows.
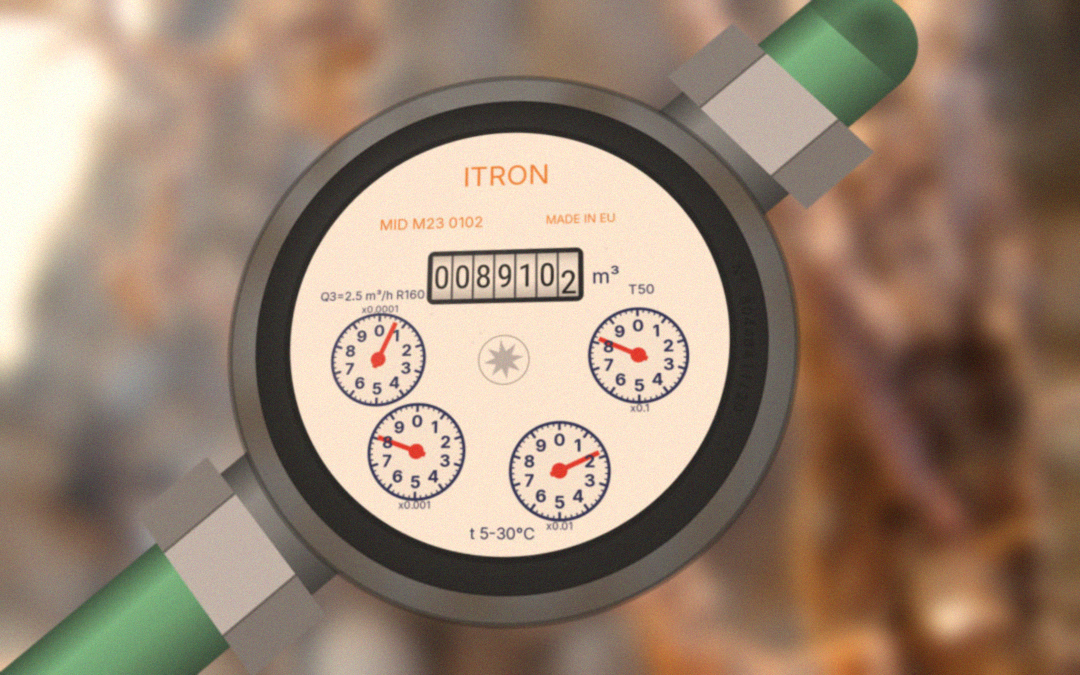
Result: 89101.8180 m³
